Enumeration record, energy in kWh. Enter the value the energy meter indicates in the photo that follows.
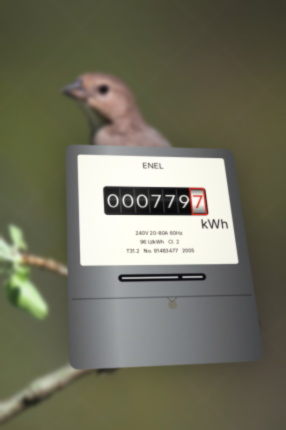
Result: 779.7 kWh
